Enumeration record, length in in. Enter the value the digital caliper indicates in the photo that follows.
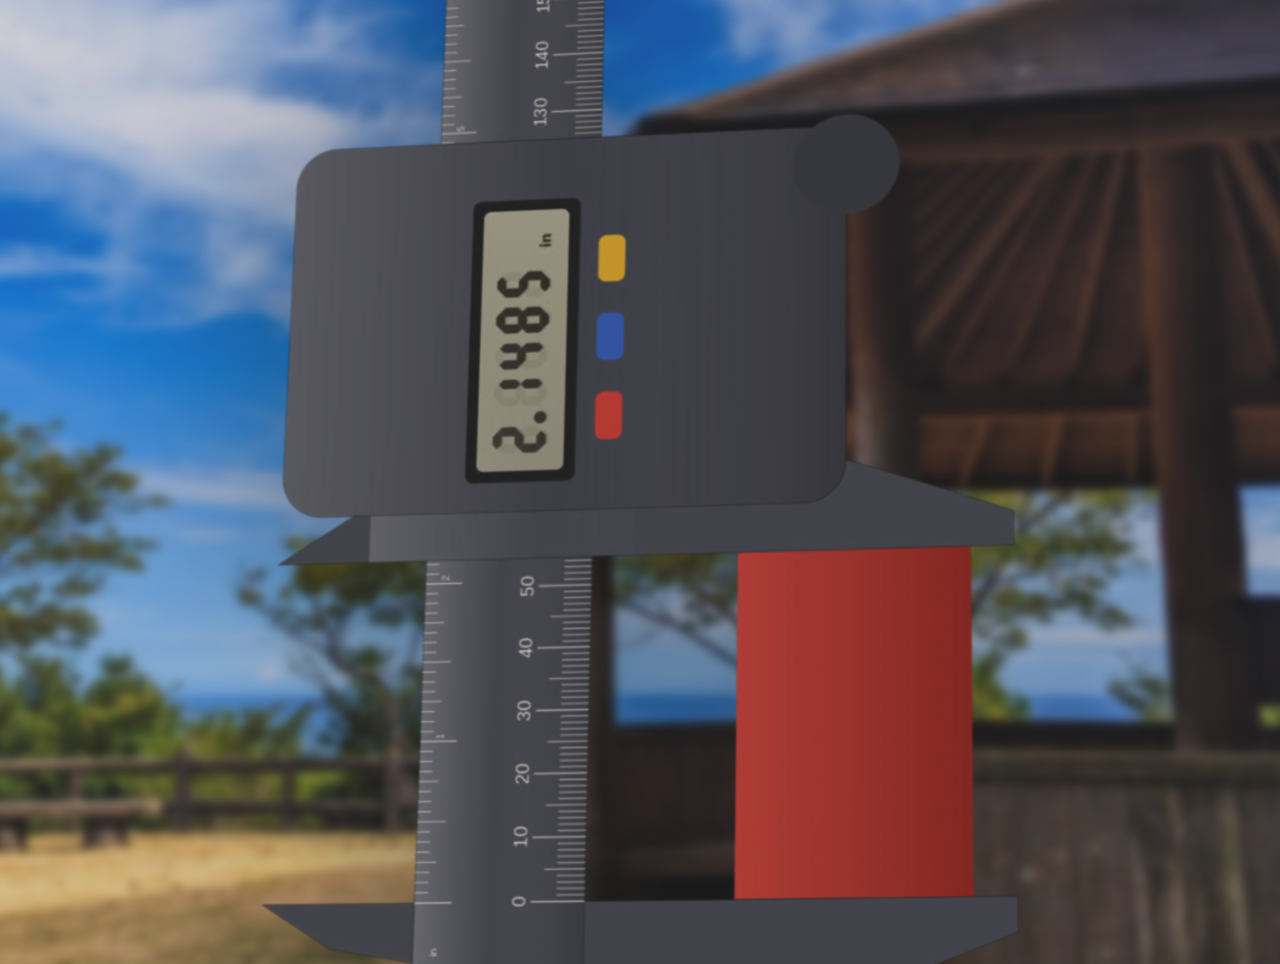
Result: 2.1485 in
